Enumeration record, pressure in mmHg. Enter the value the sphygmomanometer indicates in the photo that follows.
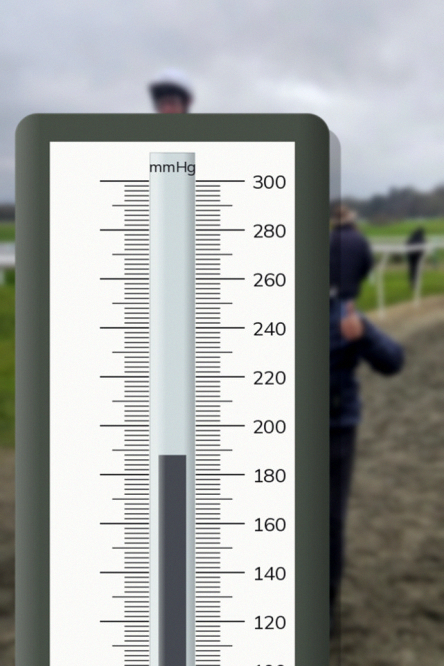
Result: 188 mmHg
